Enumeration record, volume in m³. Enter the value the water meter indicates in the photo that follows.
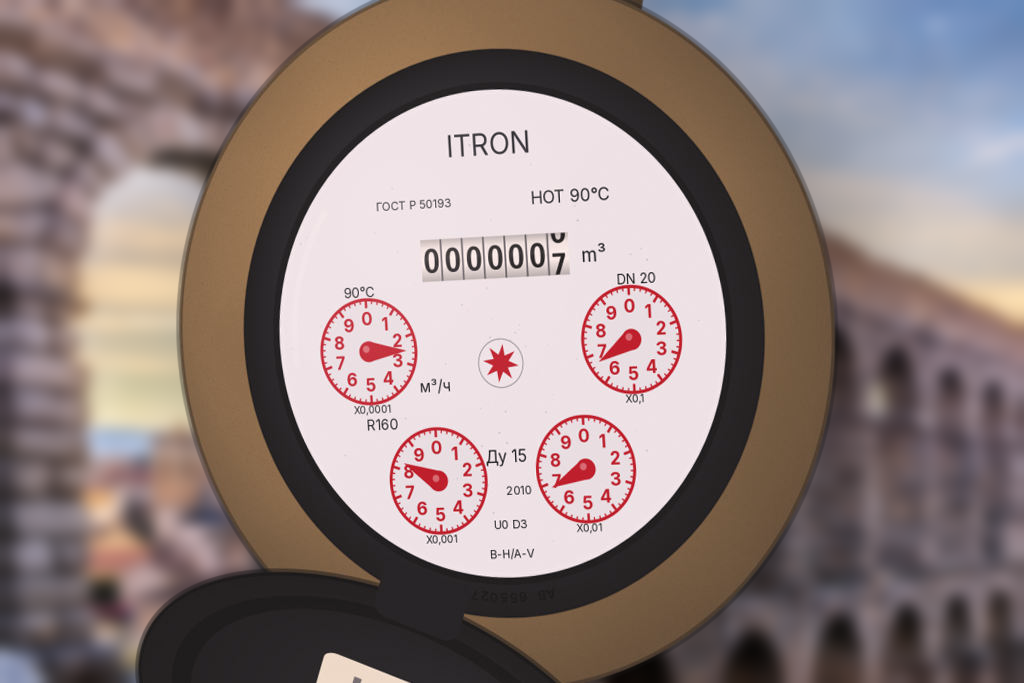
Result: 6.6682 m³
